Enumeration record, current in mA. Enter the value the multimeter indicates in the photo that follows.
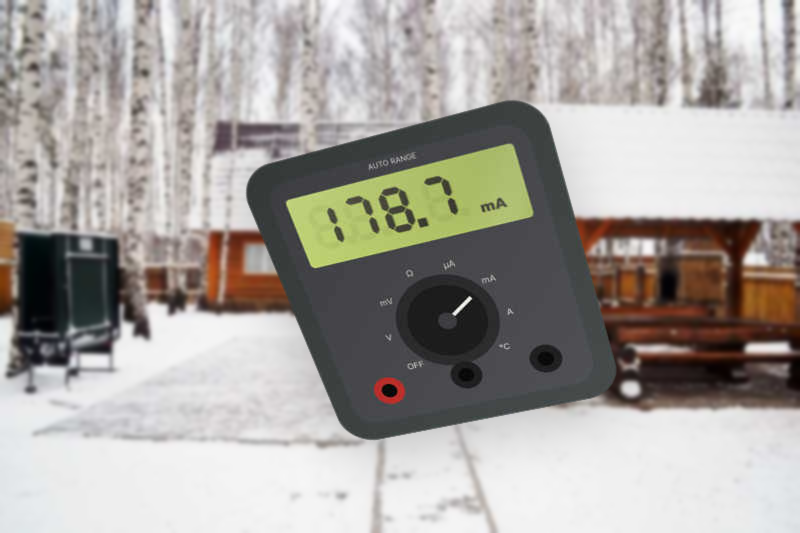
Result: 178.7 mA
